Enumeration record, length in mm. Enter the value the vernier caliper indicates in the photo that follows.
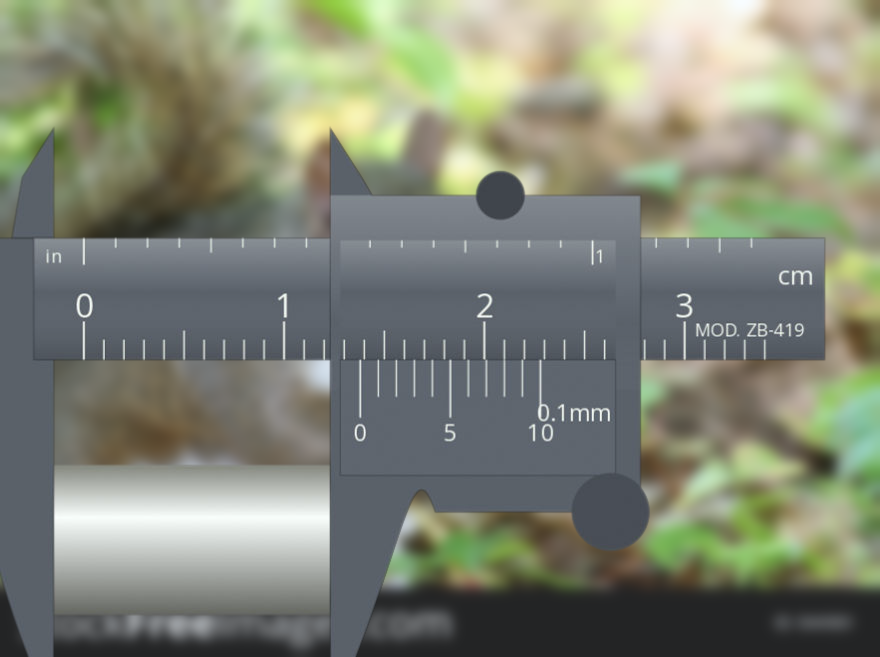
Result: 13.8 mm
